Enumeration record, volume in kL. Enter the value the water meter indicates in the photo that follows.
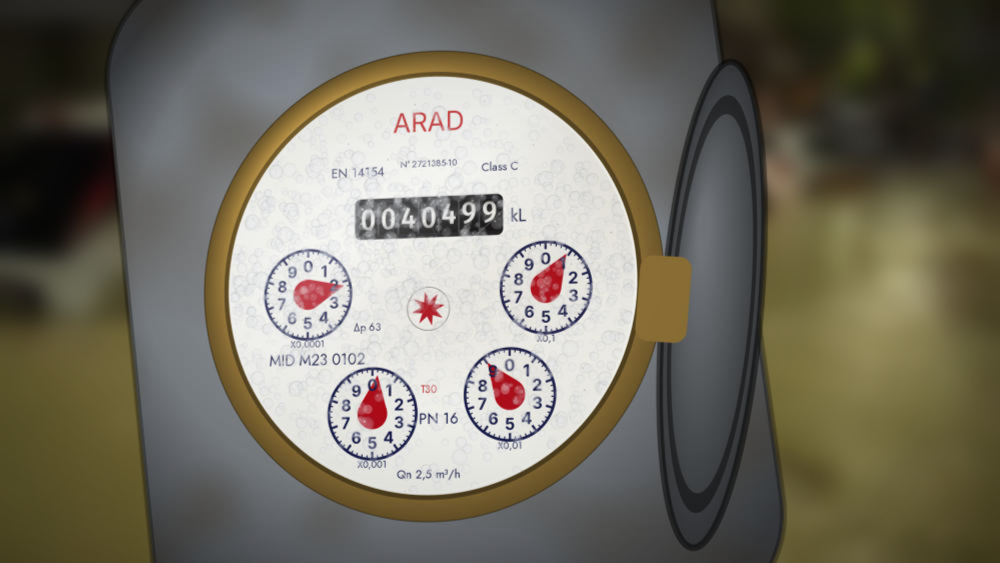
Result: 40499.0902 kL
